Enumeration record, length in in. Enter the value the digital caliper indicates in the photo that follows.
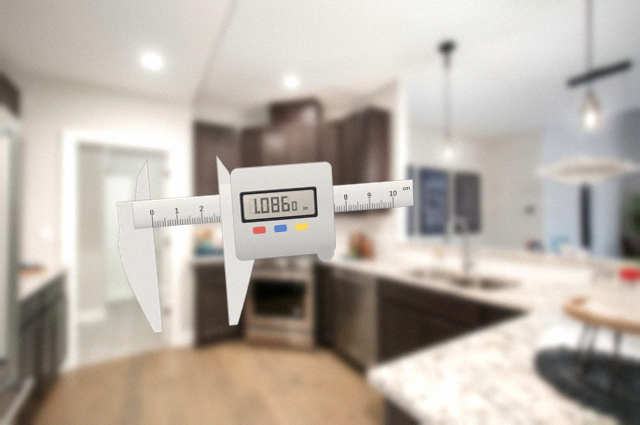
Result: 1.0860 in
